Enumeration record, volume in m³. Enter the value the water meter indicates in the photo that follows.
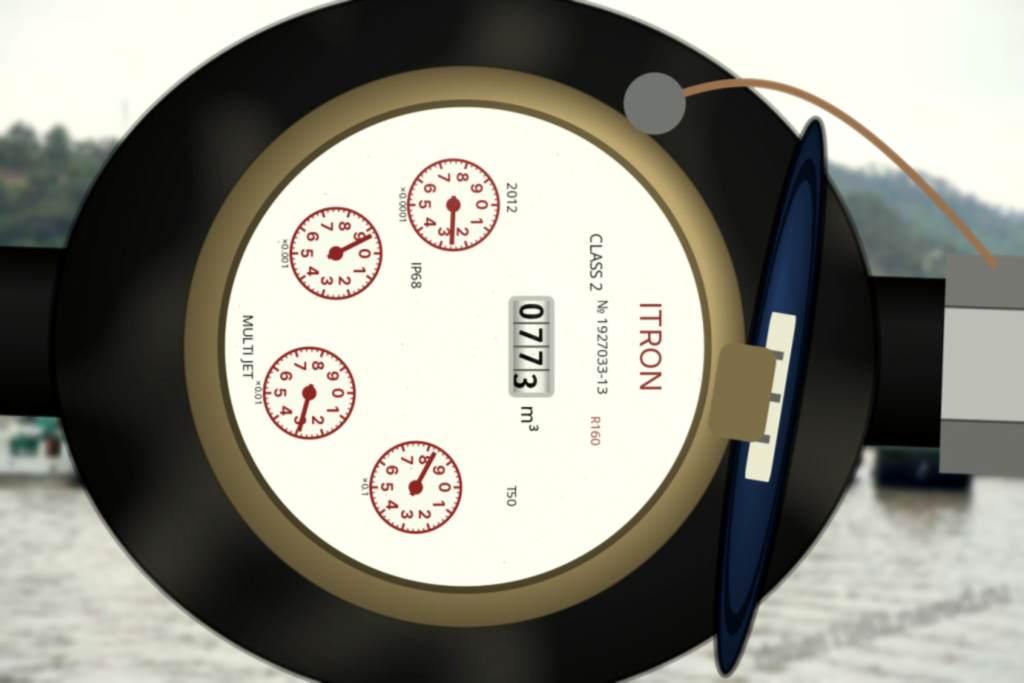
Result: 772.8292 m³
